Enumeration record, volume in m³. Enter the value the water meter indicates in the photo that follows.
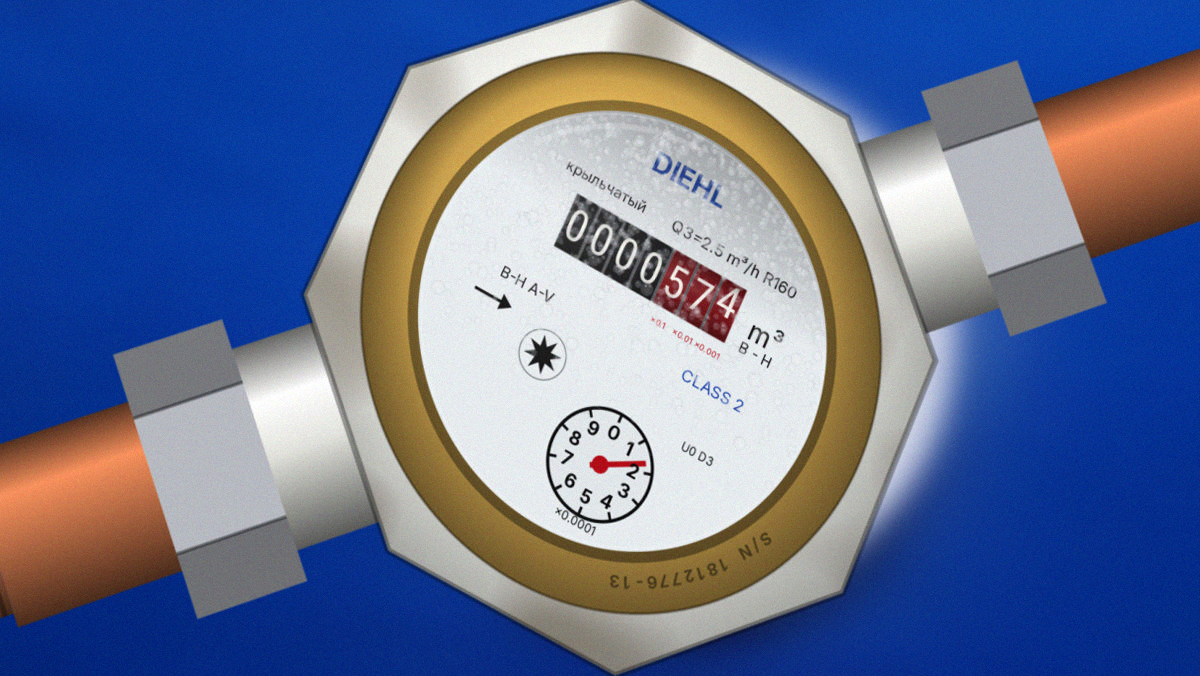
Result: 0.5741 m³
